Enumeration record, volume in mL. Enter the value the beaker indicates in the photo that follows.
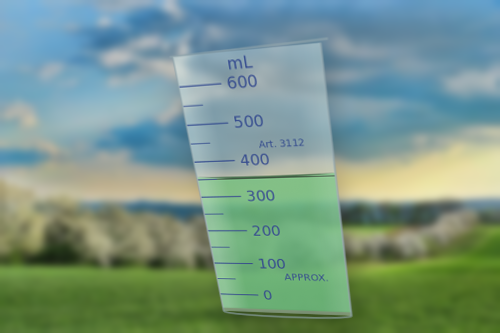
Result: 350 mL
